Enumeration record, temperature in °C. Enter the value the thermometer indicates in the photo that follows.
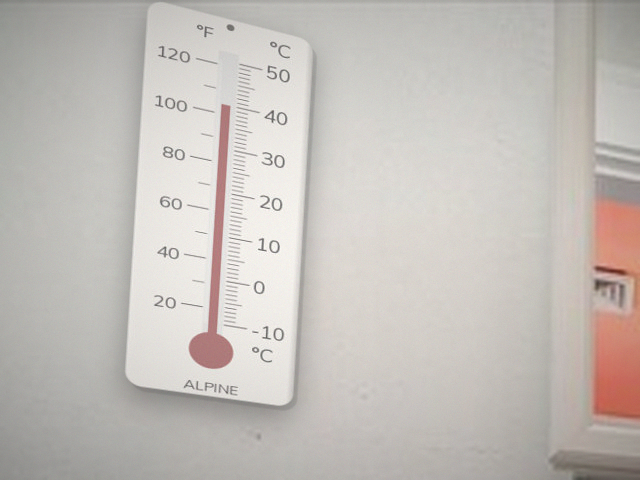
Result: 40 °C
